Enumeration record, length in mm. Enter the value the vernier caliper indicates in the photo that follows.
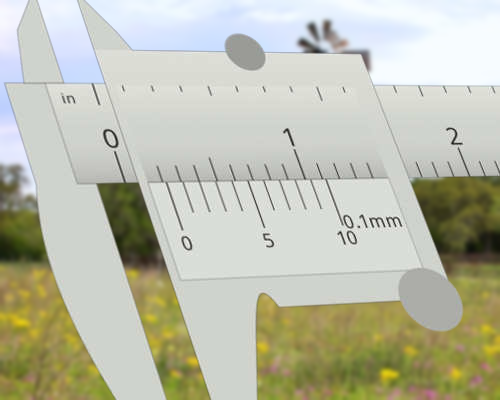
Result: 2.2 mm
